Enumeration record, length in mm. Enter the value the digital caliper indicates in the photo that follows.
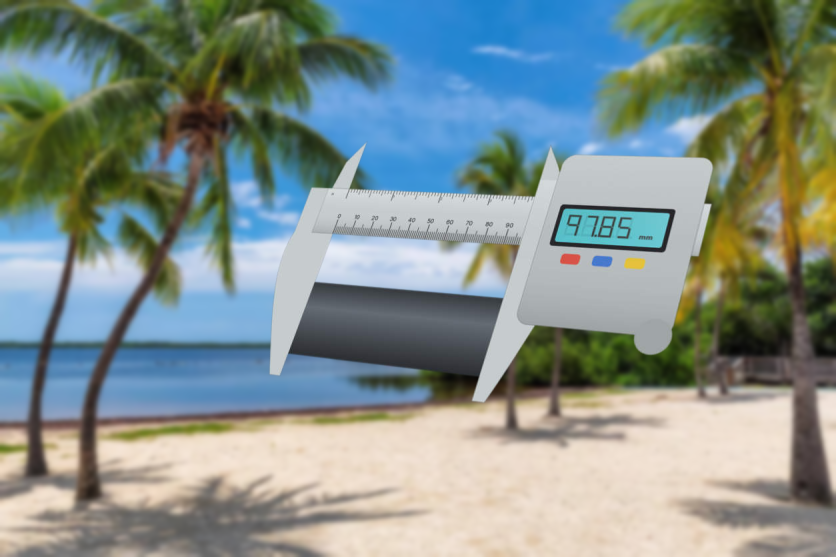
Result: 97.85 mm
